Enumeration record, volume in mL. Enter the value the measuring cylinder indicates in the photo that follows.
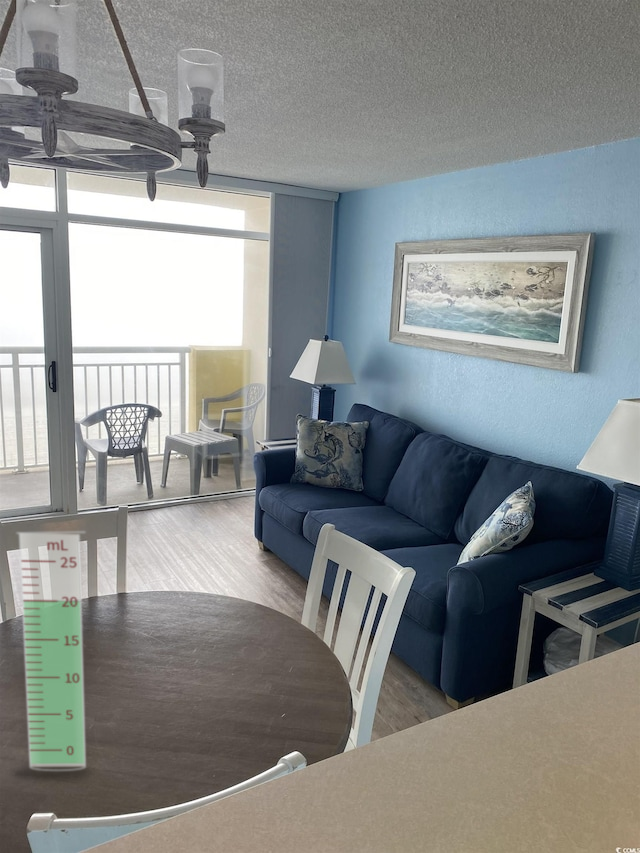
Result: 20 mL
